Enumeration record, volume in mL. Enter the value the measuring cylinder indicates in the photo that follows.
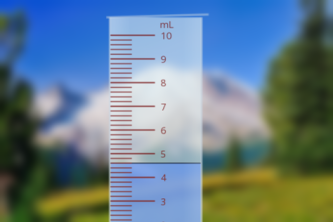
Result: 4.6 mL
